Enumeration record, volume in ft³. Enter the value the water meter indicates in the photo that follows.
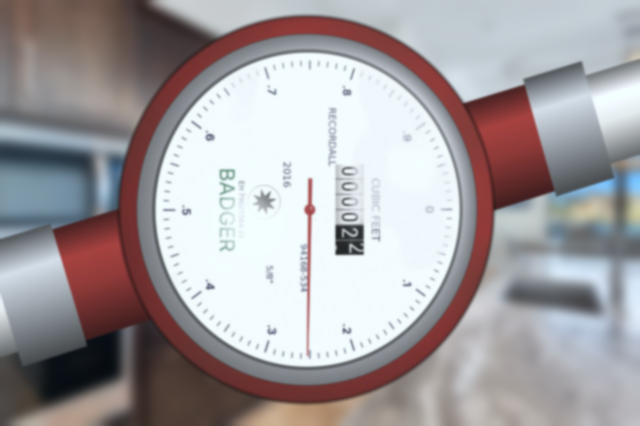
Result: 22.25 ft³
